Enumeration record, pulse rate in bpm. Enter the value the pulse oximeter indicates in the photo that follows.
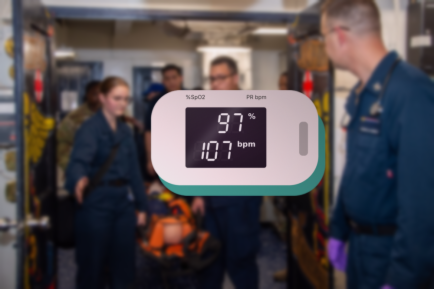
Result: 107 bpm
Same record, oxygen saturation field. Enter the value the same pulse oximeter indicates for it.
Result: 97 %
